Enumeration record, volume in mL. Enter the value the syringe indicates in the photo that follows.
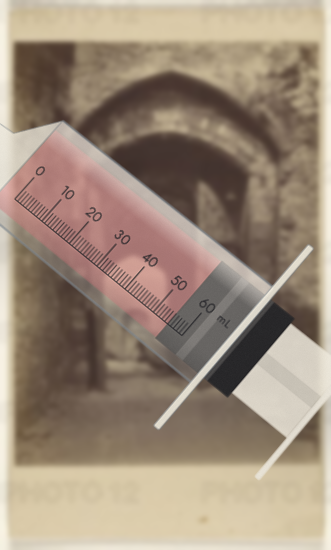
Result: 55 mL
